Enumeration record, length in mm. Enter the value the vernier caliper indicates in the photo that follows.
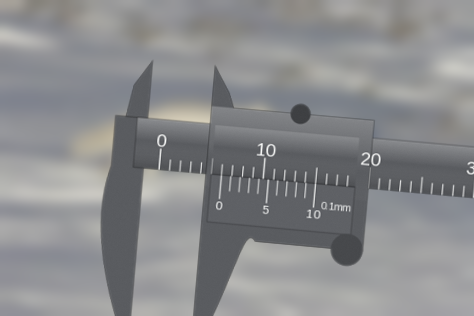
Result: 6.0 mm
